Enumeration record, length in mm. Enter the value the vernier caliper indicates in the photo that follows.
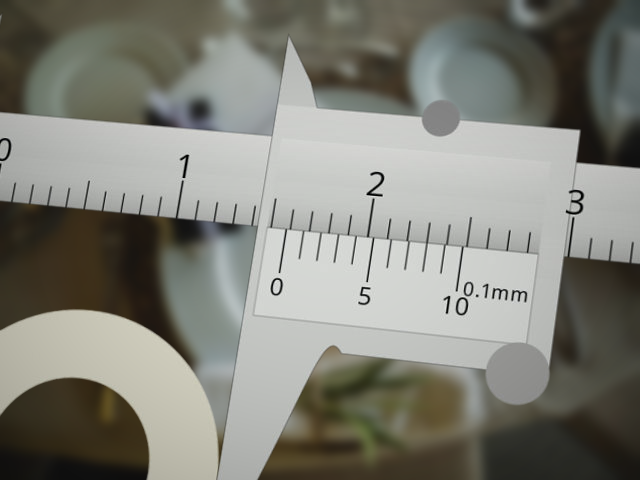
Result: 15.8 mm
